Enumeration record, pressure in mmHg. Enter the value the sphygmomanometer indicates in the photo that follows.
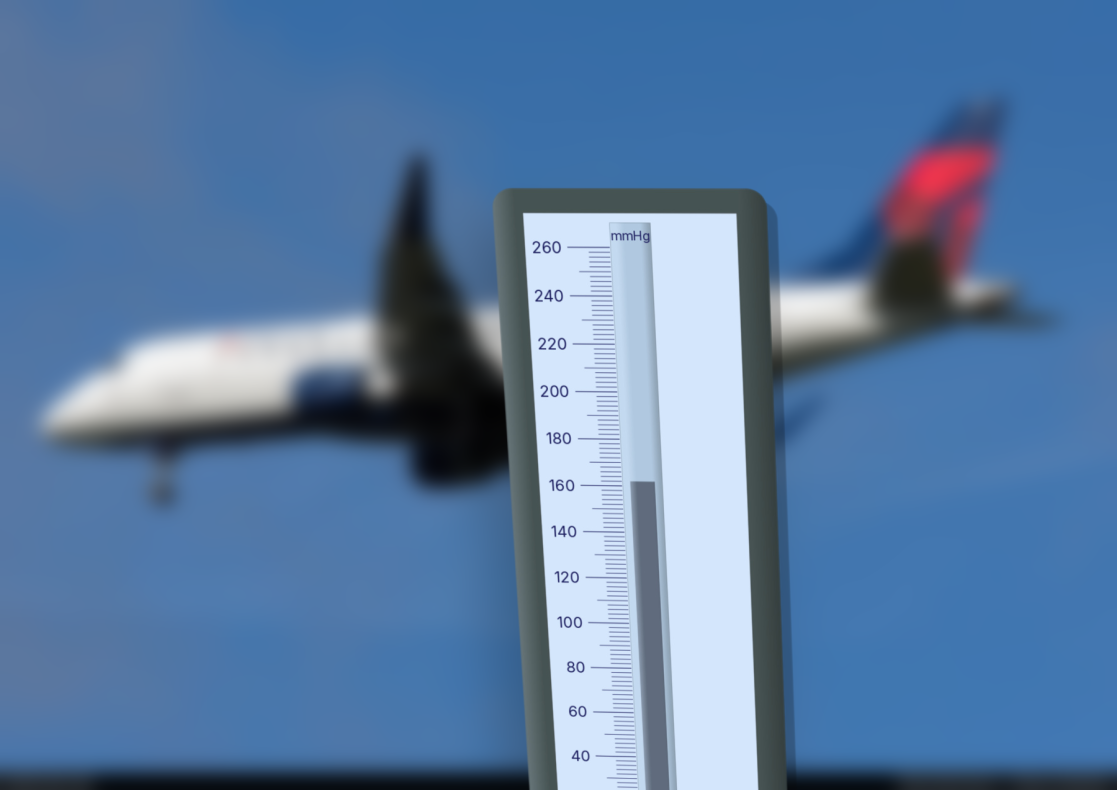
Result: 162 mmHg
